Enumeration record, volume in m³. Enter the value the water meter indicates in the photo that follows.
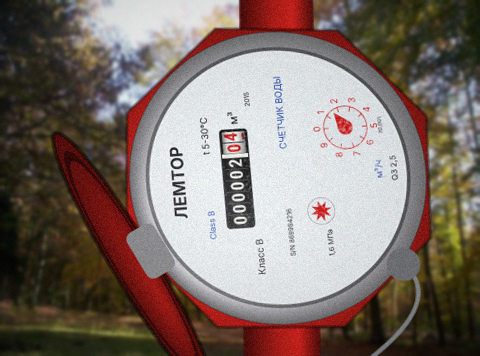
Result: 2.041 m³
